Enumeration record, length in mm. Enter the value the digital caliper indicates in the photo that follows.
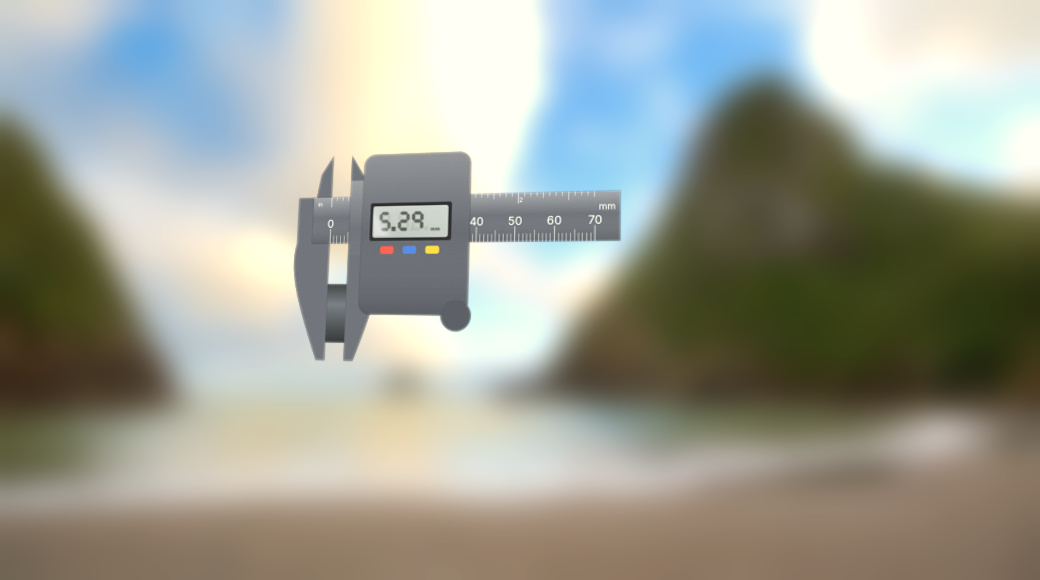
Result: 5.29 mm
